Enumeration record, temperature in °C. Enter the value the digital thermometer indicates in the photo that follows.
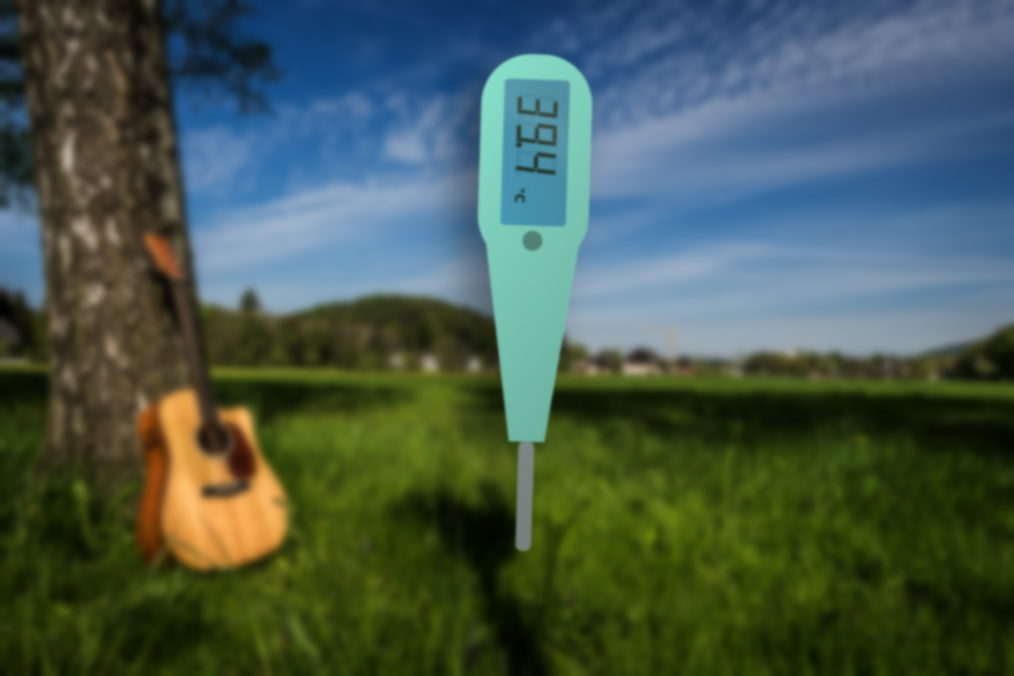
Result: 39.4 °C
